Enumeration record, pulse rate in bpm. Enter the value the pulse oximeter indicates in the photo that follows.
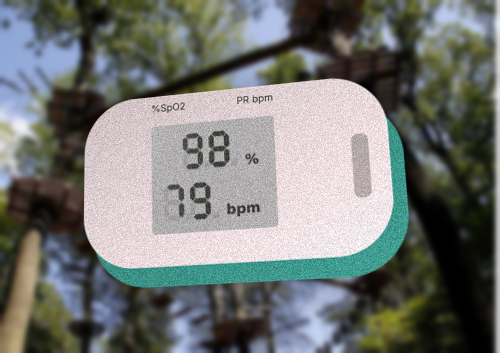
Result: 79 bpm
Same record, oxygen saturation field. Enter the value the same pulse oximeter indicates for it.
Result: 98 %
